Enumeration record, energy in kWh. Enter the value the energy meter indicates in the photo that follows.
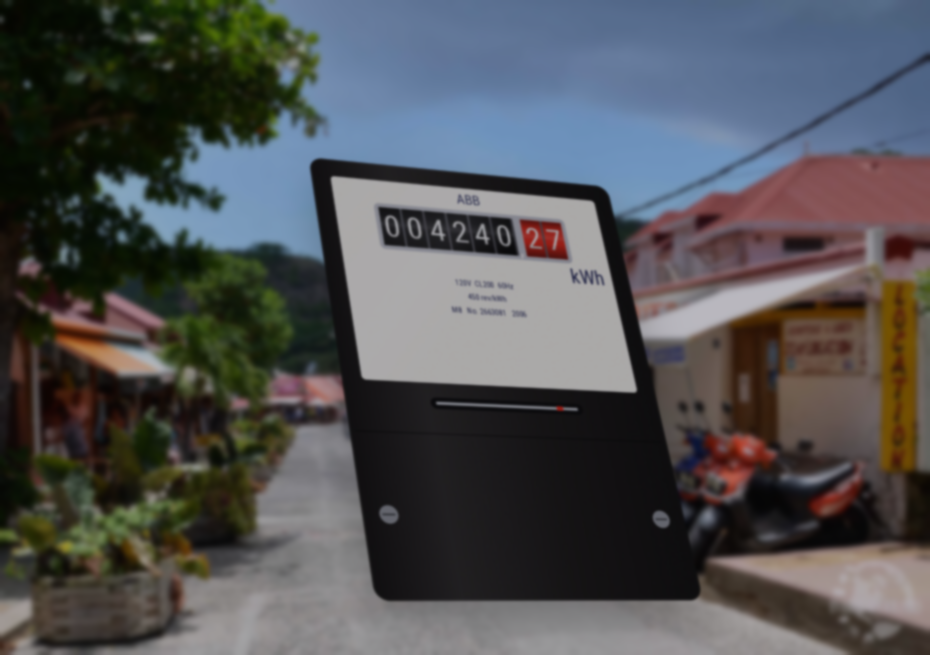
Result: 4240.27 kWh
